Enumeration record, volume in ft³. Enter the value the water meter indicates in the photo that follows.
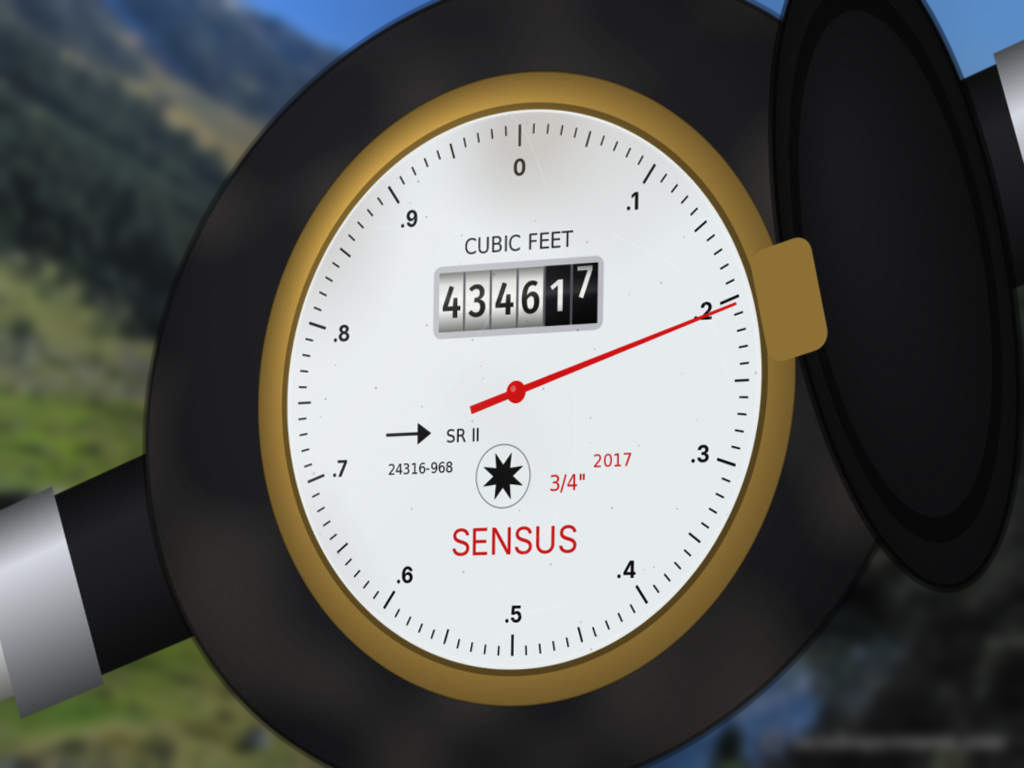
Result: 434617.20 ft³
